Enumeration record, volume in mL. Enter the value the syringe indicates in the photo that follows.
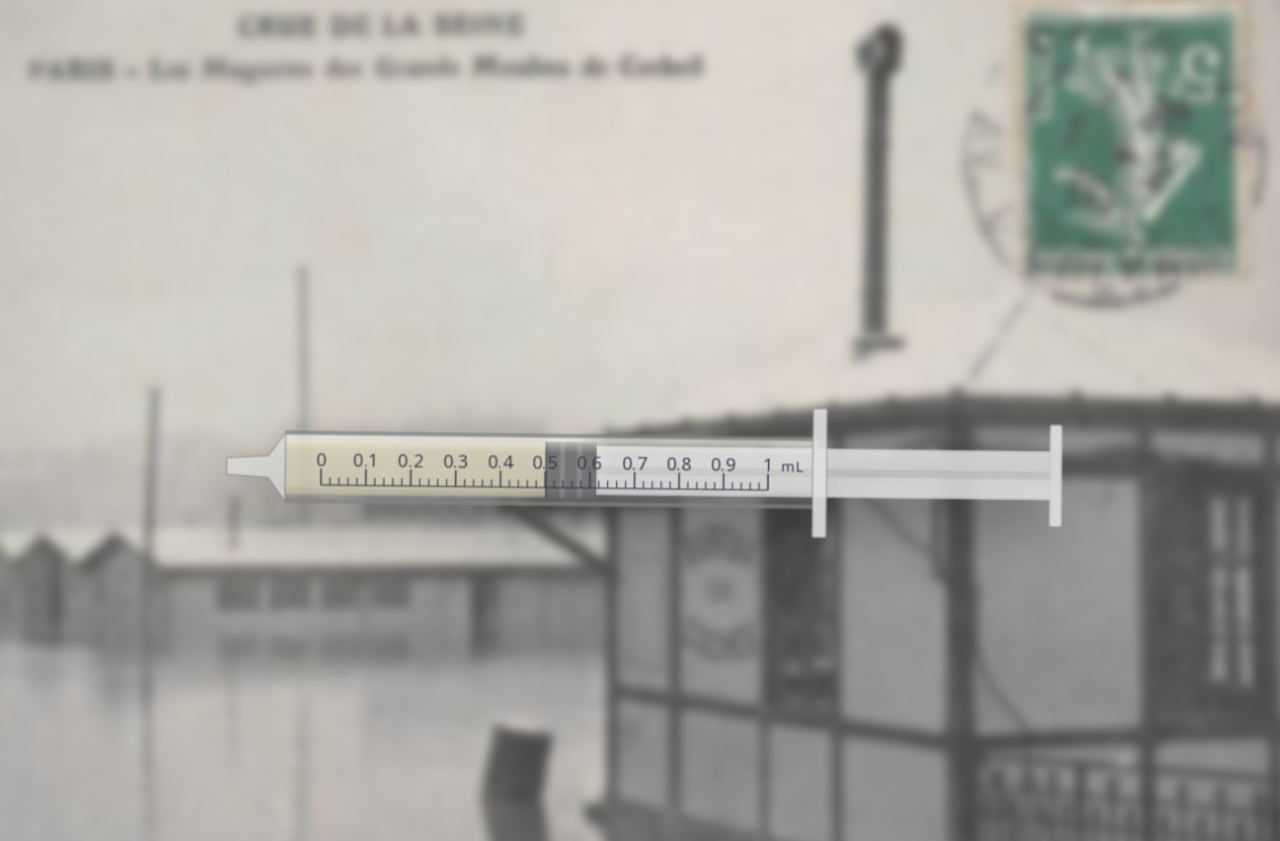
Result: 0.5 mL
